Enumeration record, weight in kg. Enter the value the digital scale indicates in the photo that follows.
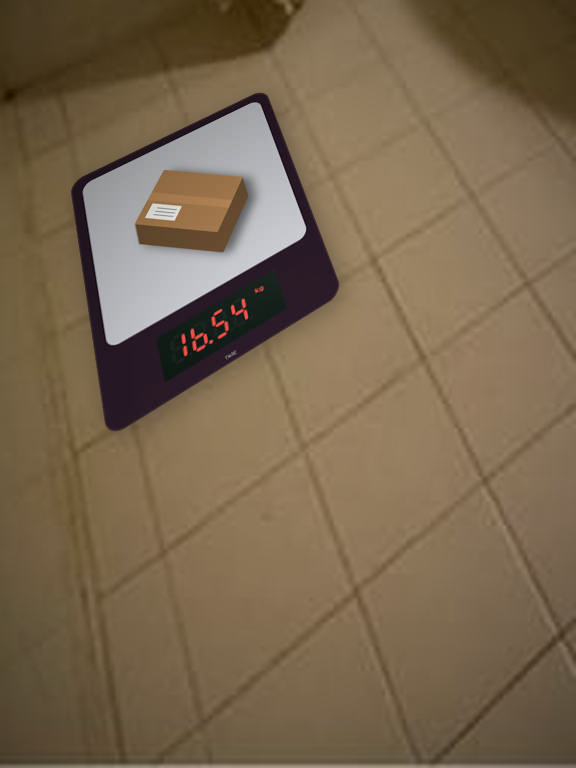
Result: 16.54 kg
